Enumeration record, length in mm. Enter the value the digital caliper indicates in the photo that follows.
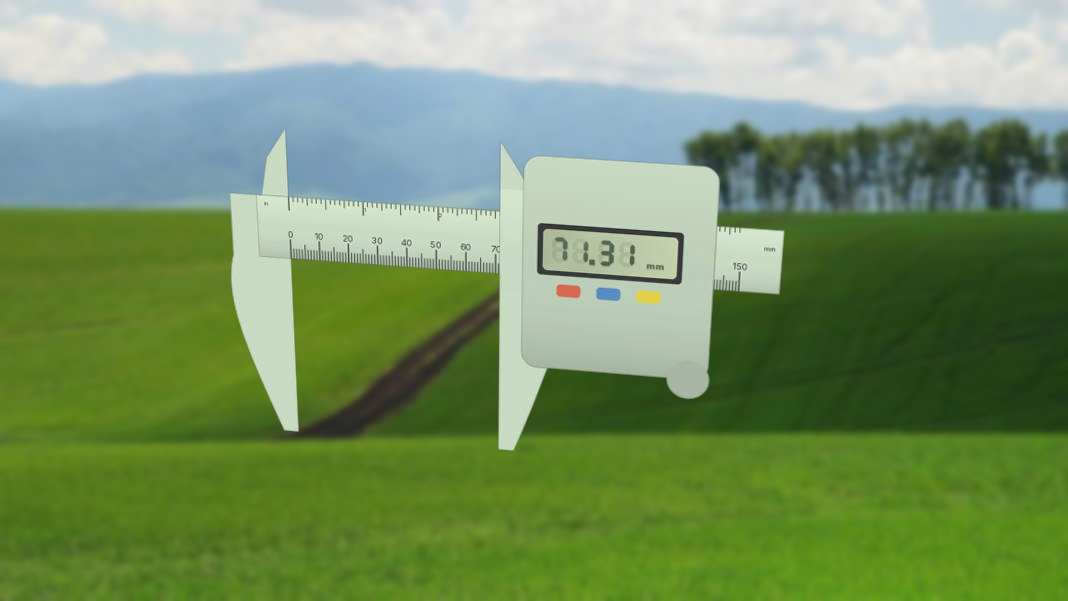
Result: 71.31 mm
